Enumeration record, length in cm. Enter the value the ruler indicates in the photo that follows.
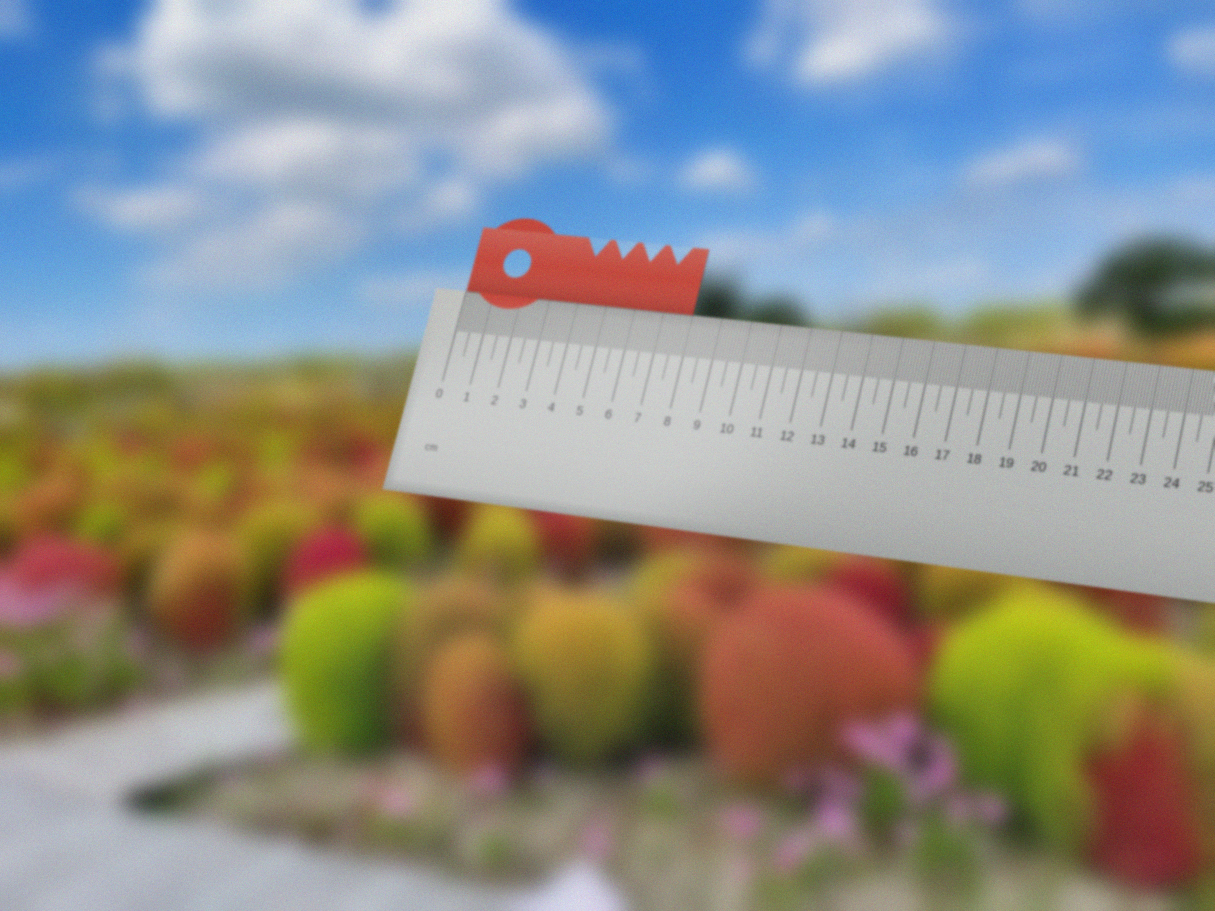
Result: 8 cm
